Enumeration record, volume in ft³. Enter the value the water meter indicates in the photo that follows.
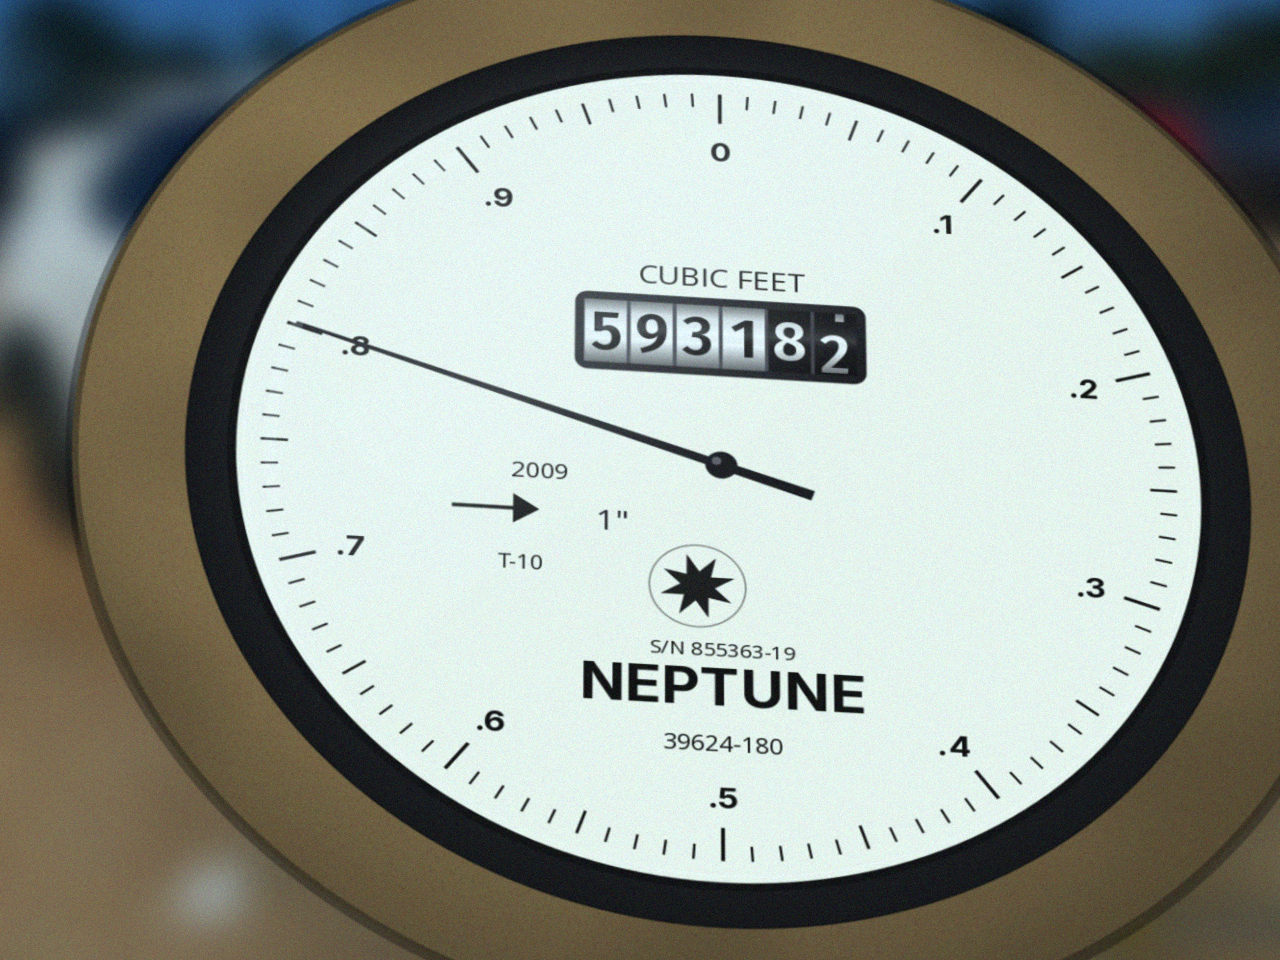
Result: 593181.80 ft³
